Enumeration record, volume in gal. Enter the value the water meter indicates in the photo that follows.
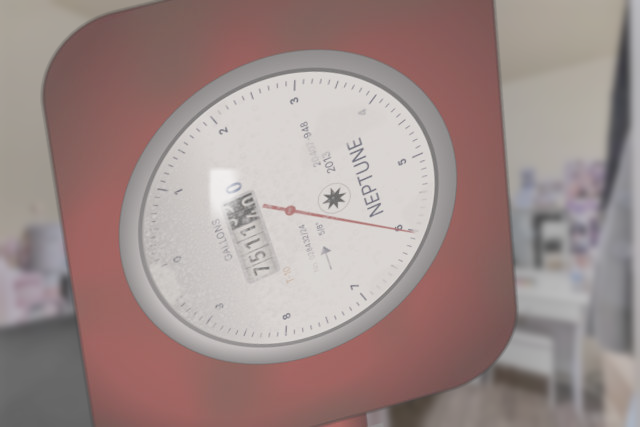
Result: 7511396.0 gal
